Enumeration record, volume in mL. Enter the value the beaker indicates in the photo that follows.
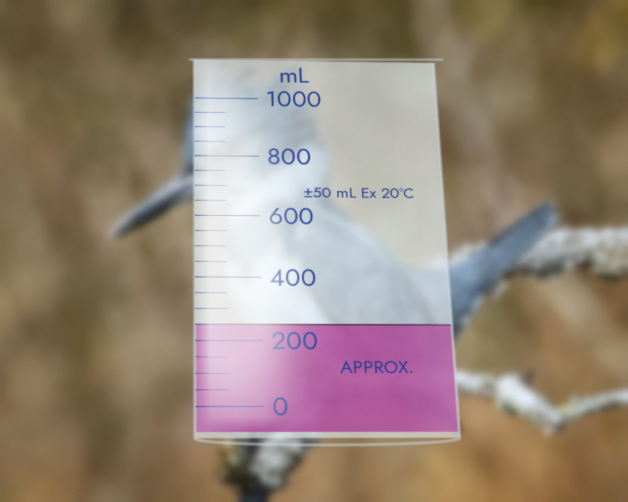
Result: 250 mL
